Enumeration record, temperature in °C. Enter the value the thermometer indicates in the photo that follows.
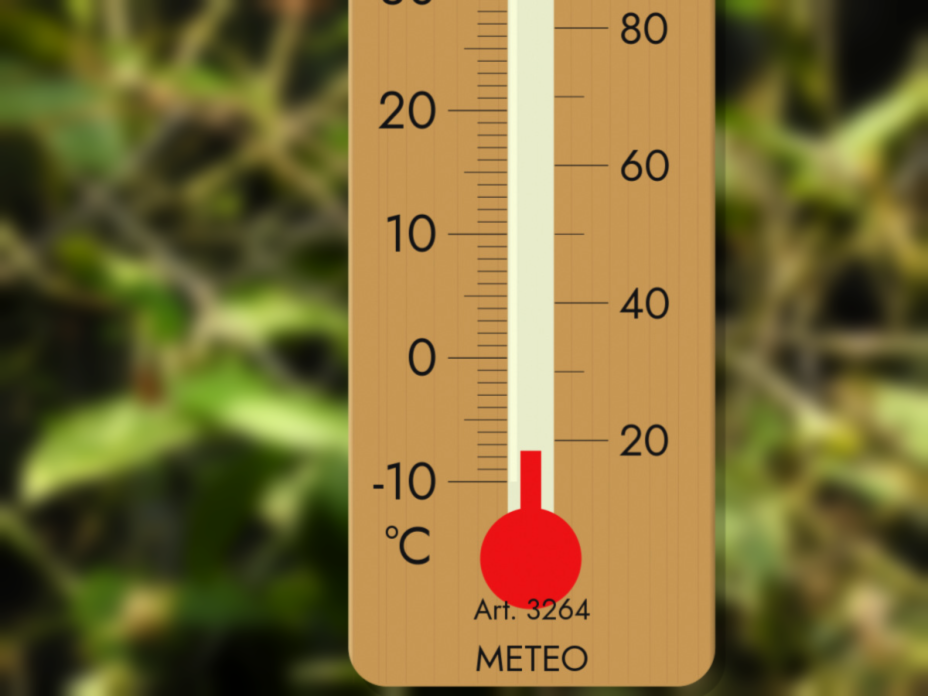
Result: -7.5 °C
